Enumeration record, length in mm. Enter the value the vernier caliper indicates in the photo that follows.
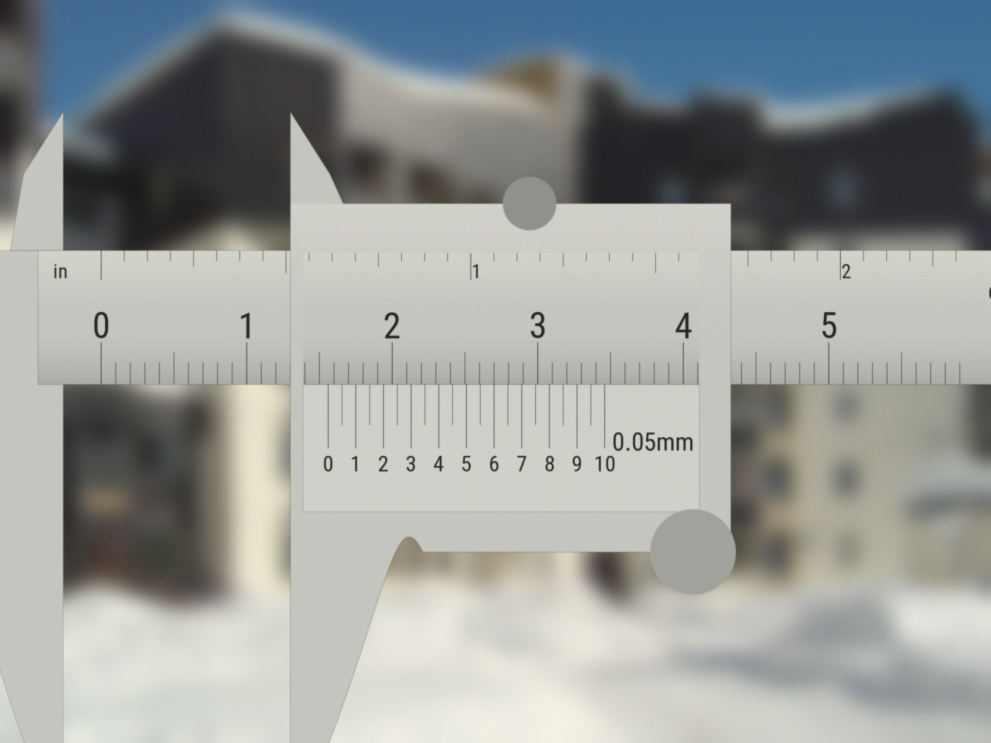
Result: 15.6 mm
